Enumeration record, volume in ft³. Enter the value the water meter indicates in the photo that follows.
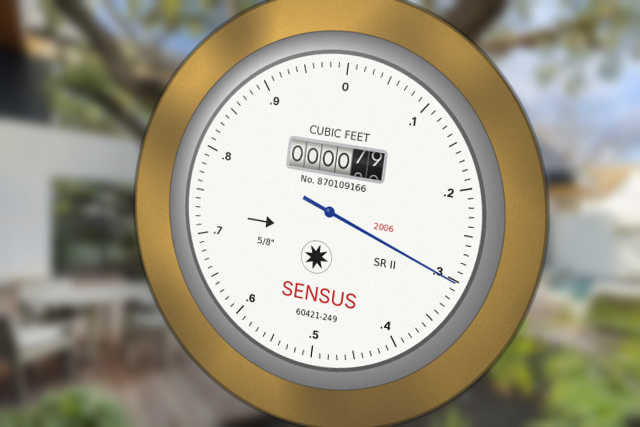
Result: 79.30 ft³
